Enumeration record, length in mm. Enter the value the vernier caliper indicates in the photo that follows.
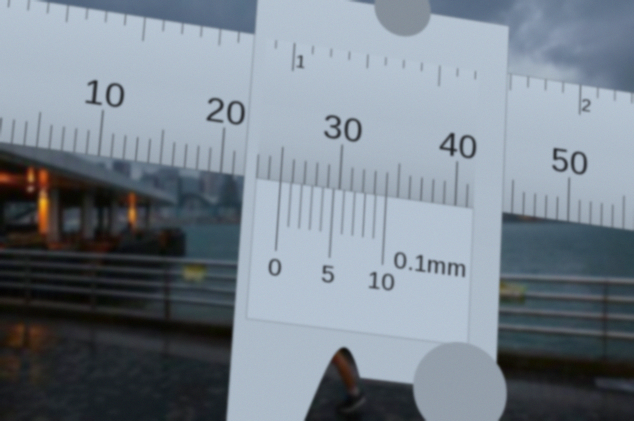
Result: 25.0 mm
